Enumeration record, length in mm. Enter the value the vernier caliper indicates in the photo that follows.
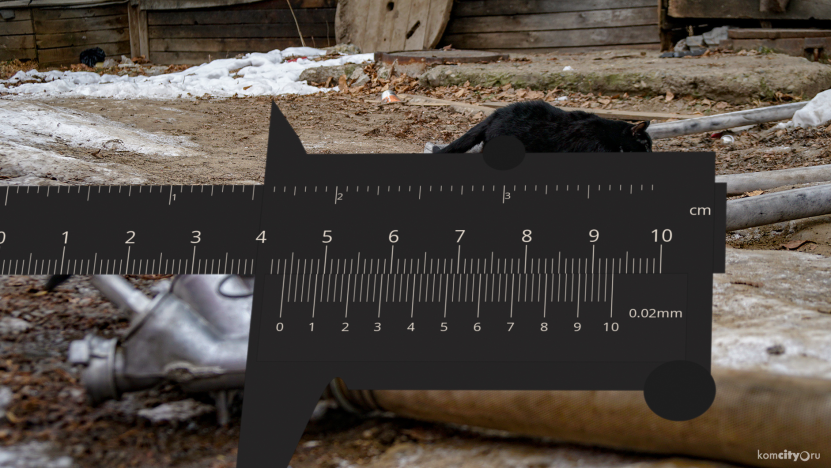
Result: 44.0 mm
